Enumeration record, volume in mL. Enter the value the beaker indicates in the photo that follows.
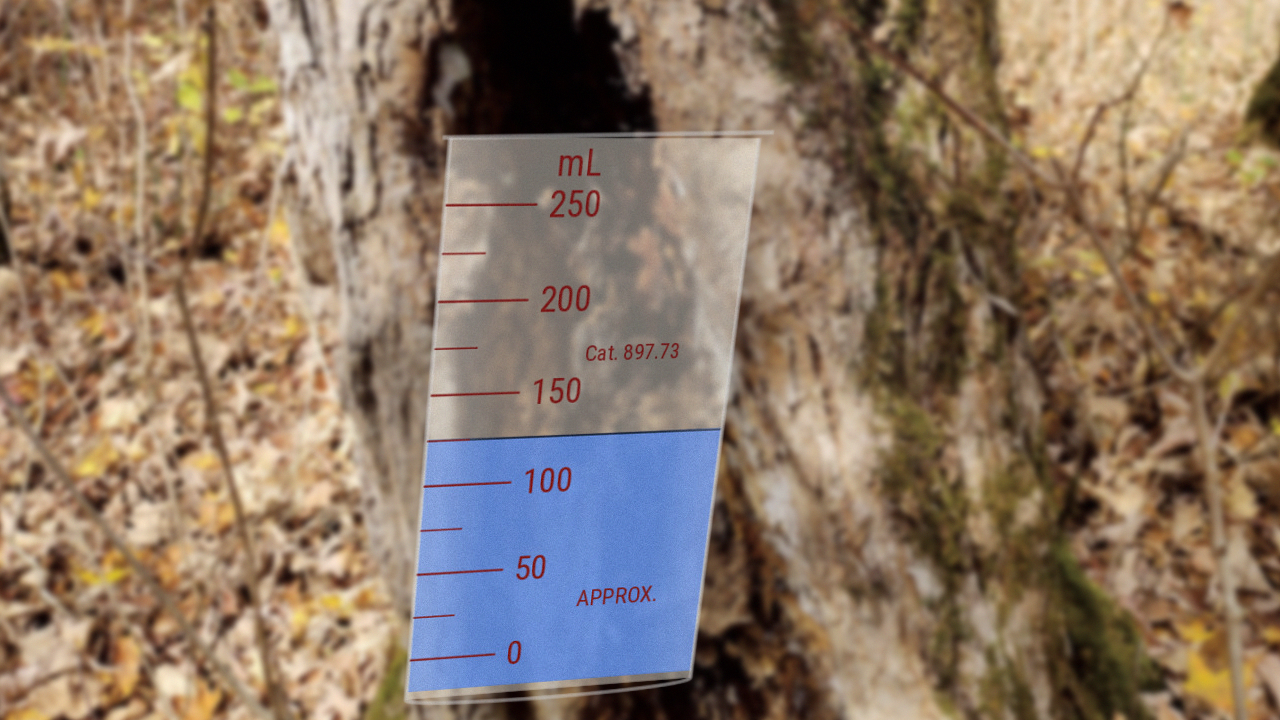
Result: 125 mL
